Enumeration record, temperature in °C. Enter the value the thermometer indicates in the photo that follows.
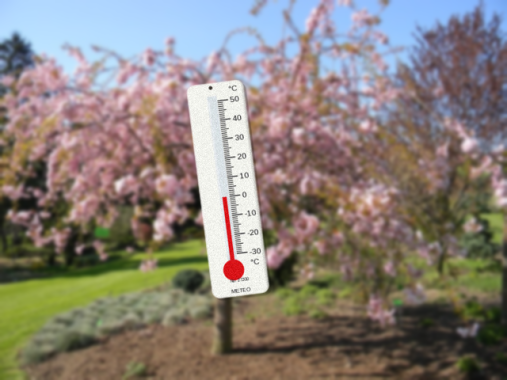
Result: 0 °C
